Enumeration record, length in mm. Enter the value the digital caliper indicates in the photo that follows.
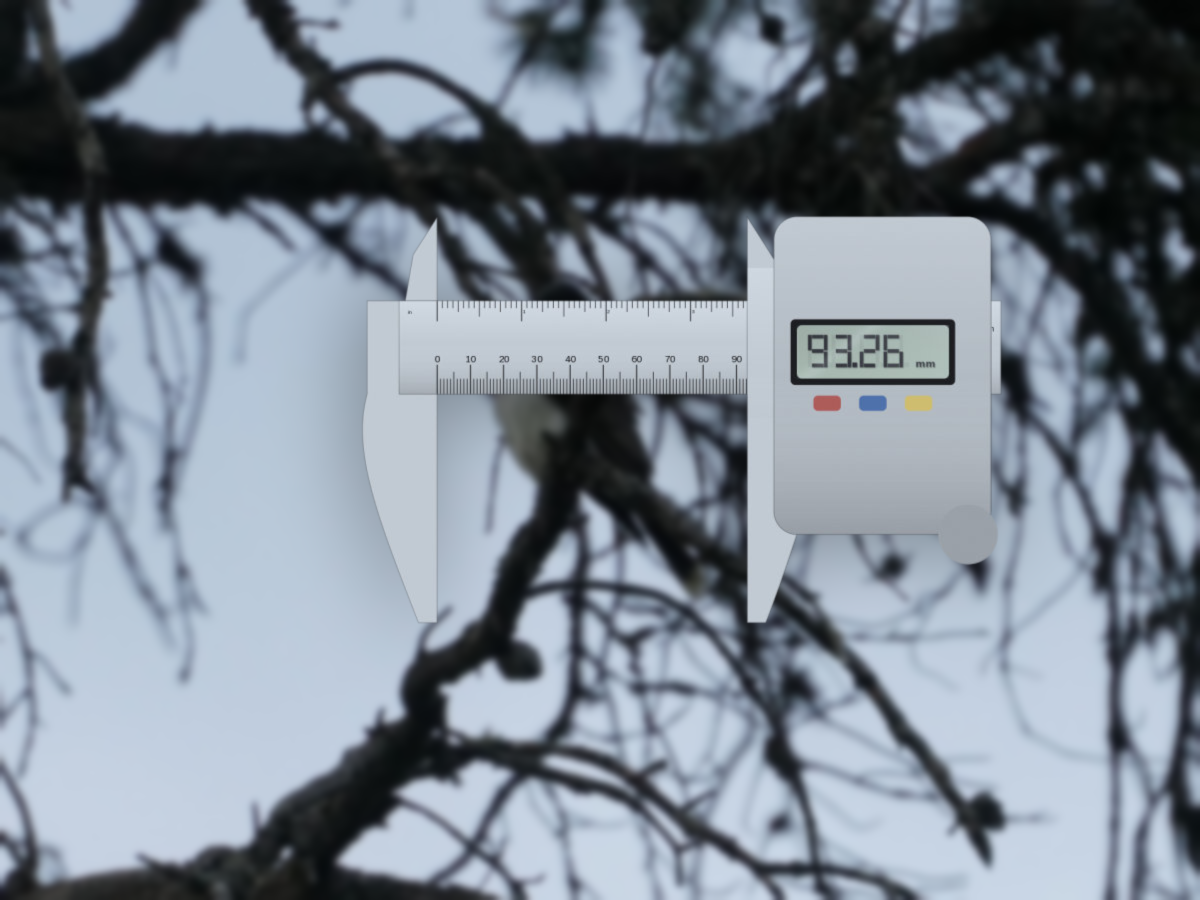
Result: 93.26 mm
